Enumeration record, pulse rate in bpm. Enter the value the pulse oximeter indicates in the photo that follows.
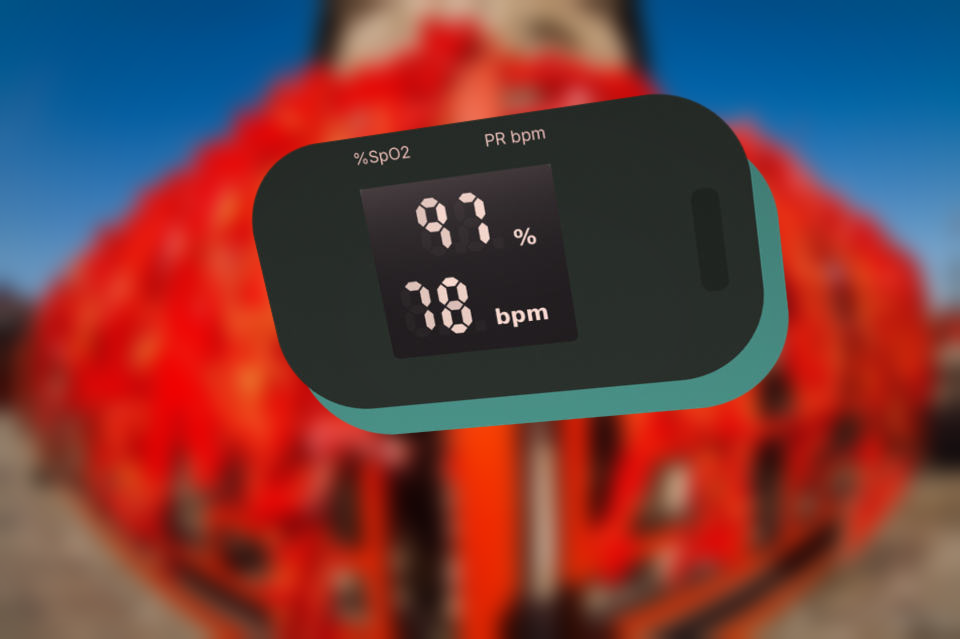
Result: 78 bpm
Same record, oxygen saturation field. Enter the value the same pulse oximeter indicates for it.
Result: 97 %
